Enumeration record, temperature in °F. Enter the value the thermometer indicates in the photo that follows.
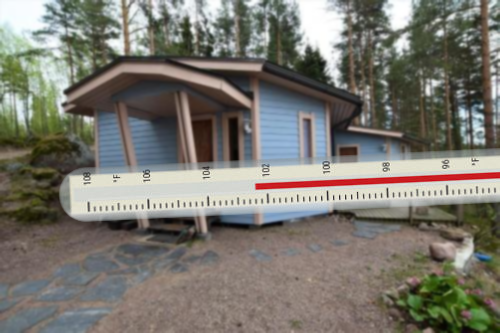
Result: 102.4 °F
